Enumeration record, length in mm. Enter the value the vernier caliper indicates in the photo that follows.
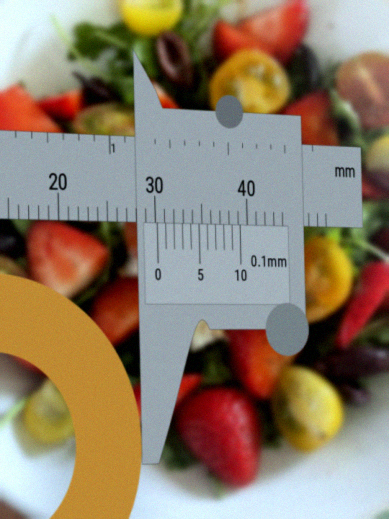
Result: 30.2 mm
